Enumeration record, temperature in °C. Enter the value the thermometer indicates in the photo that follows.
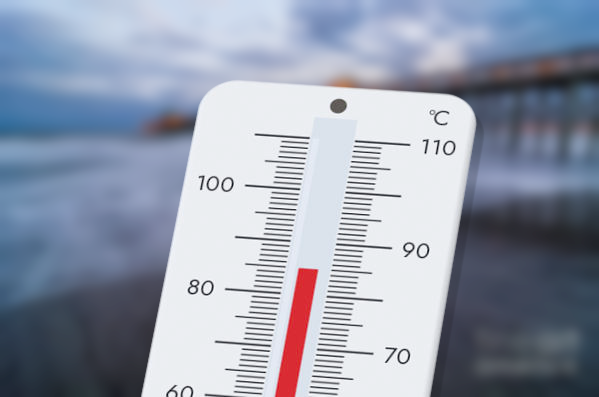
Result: 85 °C
